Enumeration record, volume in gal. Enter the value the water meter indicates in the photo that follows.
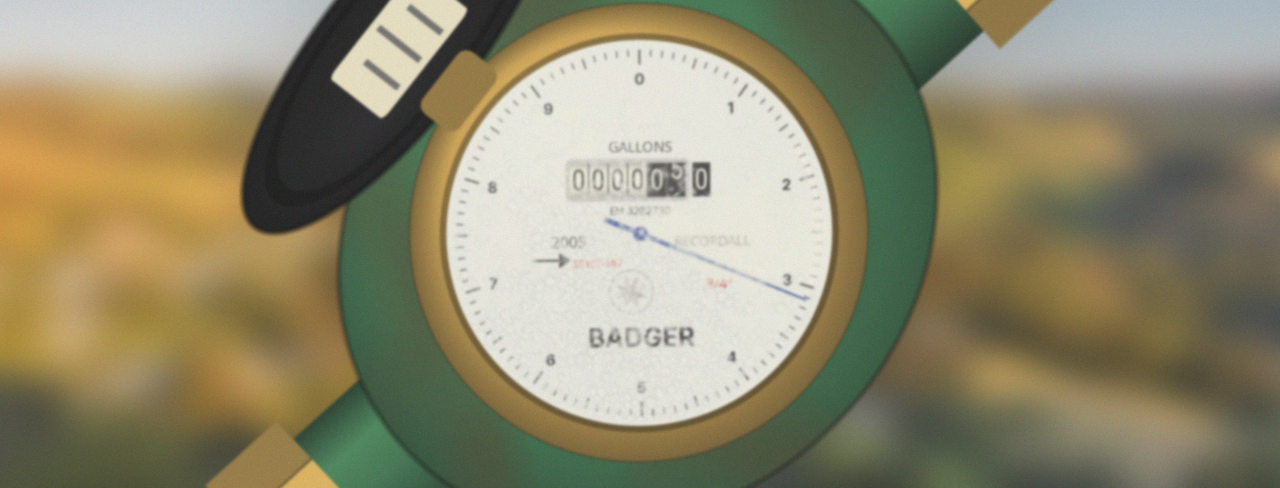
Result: 53.1 gal
